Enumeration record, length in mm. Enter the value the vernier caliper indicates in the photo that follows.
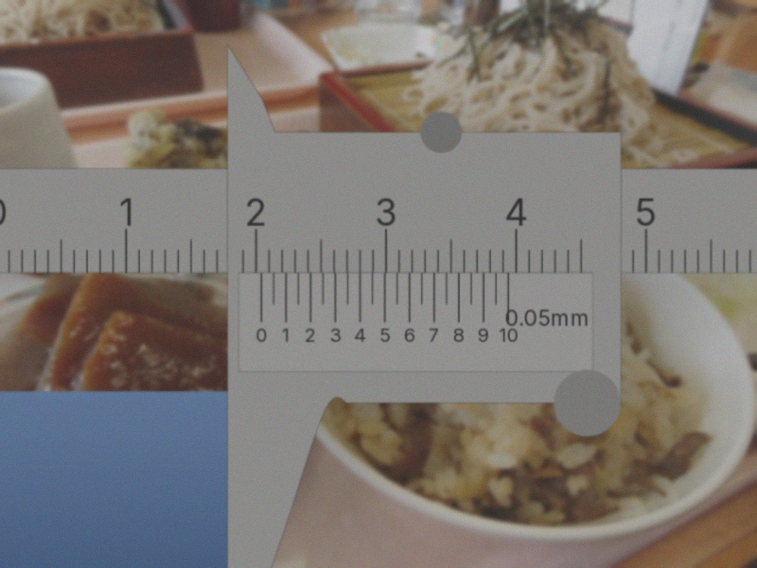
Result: 20.4 mm
